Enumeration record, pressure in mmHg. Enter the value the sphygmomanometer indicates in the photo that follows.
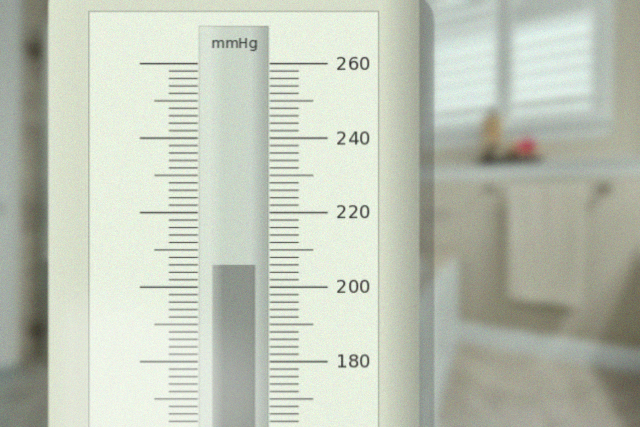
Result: 206 mmHg
